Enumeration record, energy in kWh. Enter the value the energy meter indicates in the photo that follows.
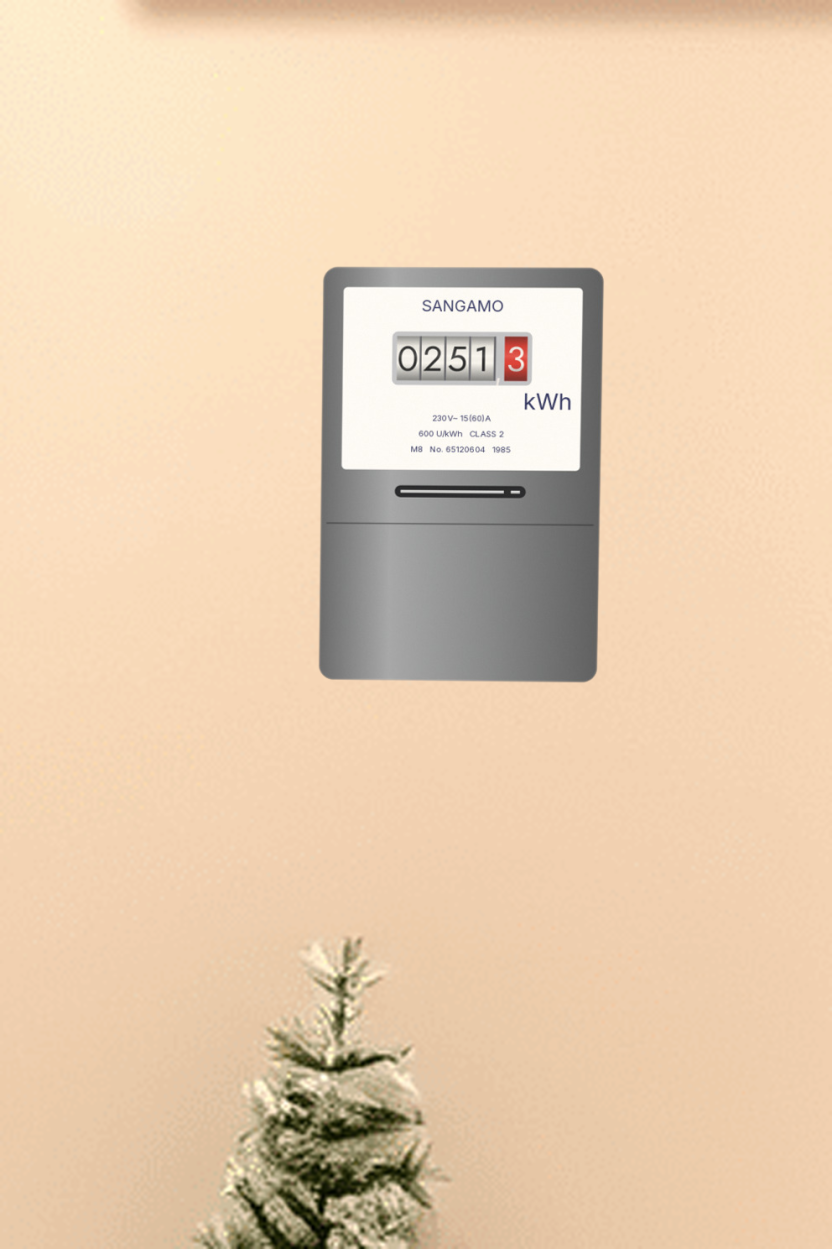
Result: 251.3 kWh
